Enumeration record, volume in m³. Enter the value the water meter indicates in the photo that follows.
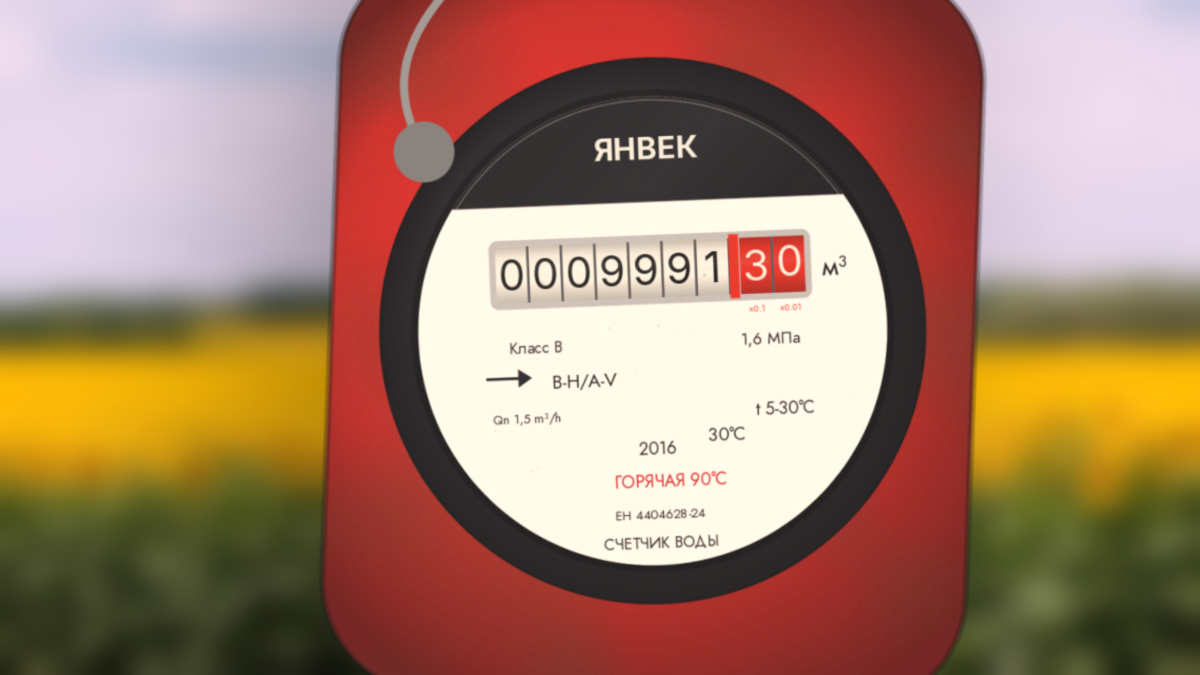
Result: 9991.30 m³
